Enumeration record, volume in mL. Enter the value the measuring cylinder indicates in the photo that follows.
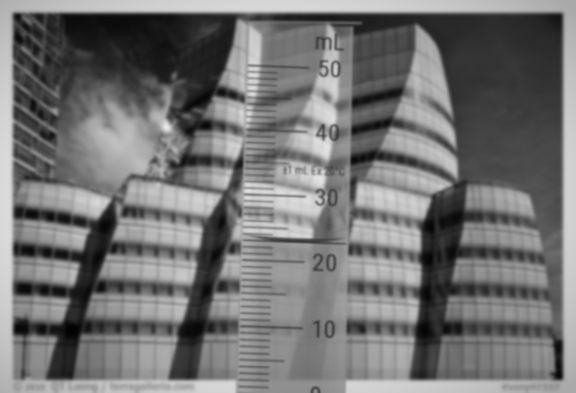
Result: 23 mL
